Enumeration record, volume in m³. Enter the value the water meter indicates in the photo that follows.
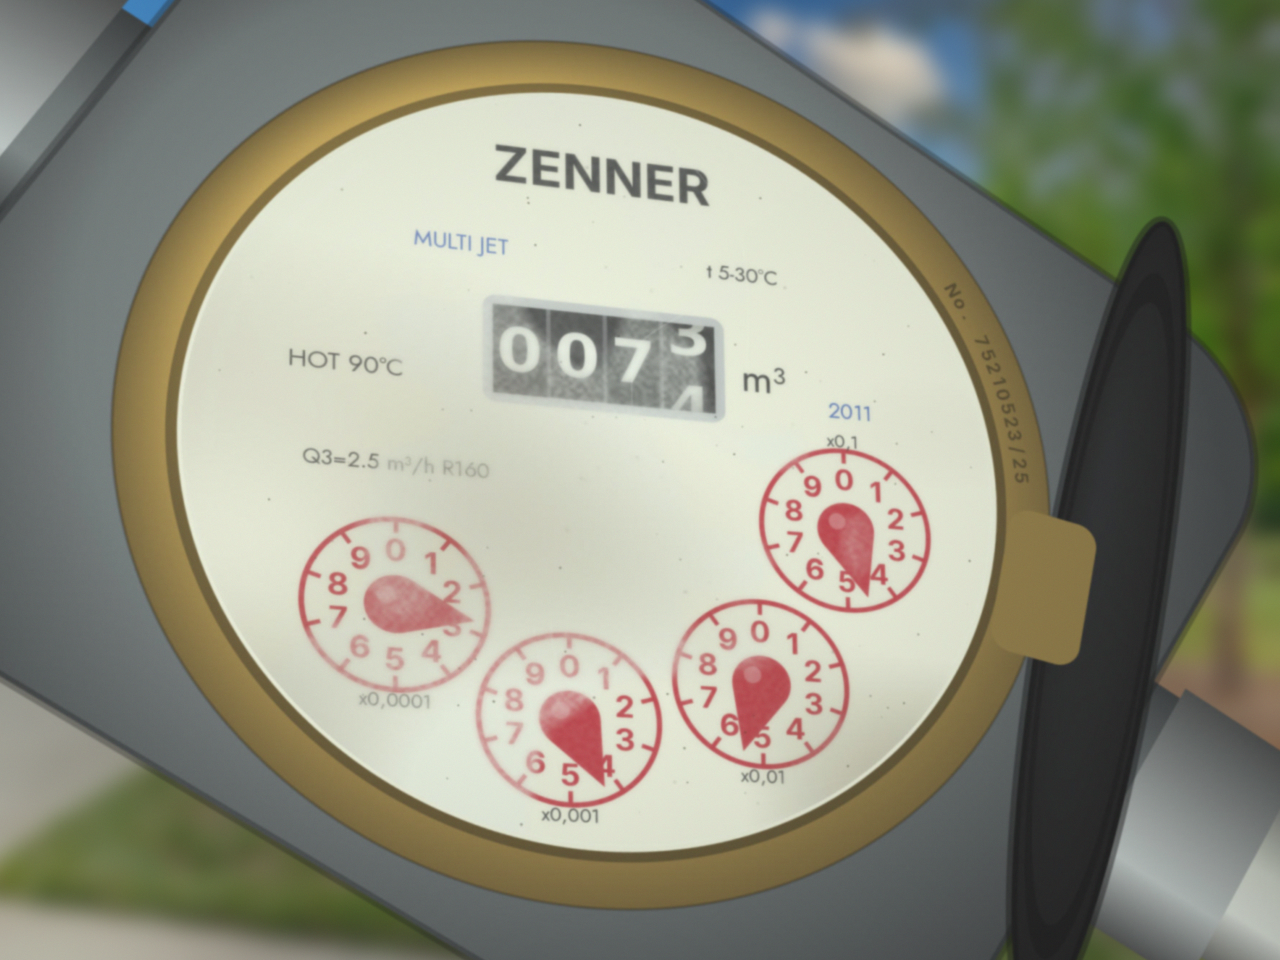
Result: 73.4542 m³
